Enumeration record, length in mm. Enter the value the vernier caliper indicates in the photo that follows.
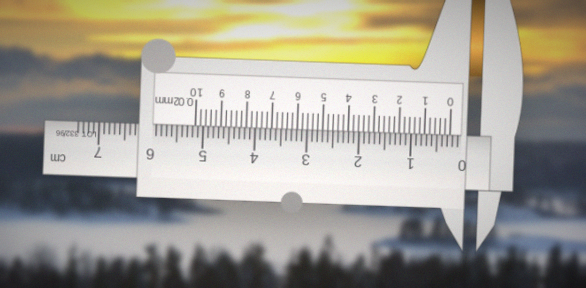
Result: 2.5 mm
